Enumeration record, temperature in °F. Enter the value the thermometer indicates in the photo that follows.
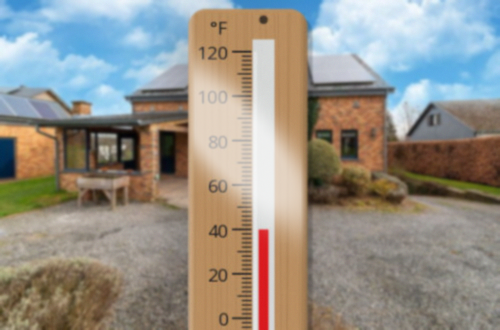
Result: 40 °F
